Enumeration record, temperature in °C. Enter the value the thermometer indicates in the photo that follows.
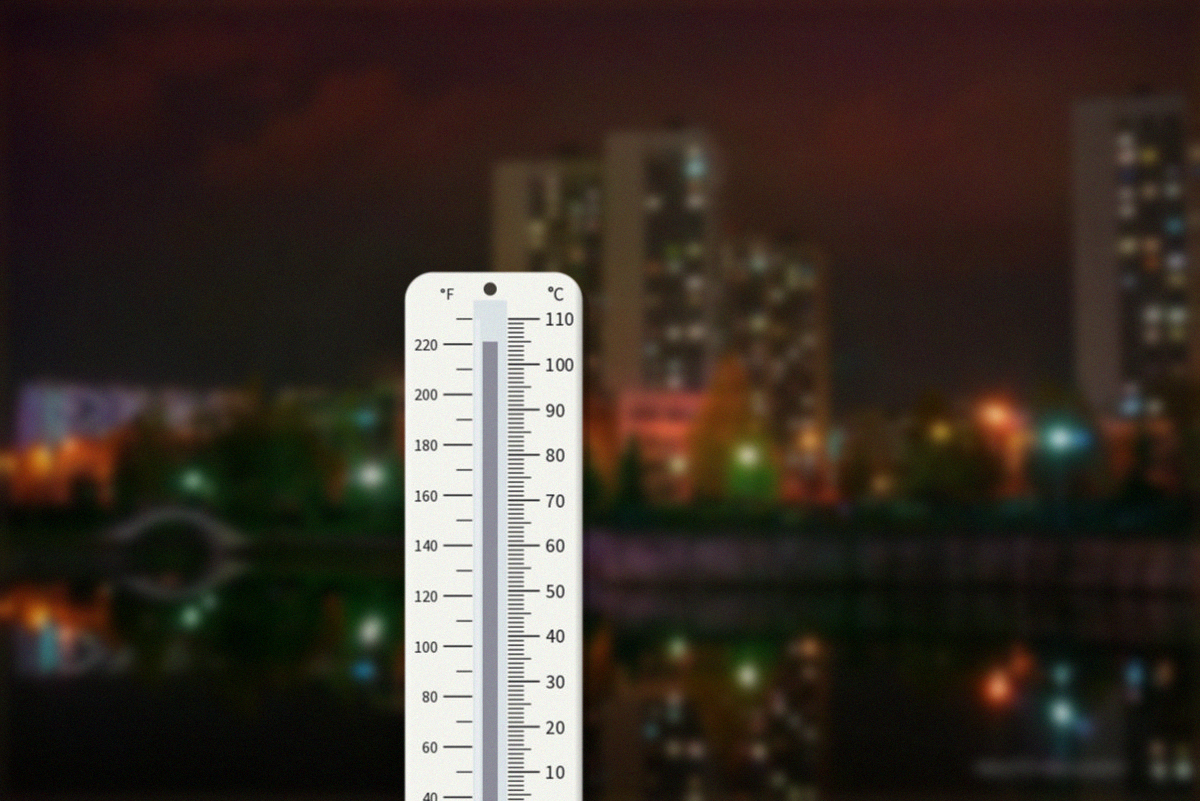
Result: 105 °C
